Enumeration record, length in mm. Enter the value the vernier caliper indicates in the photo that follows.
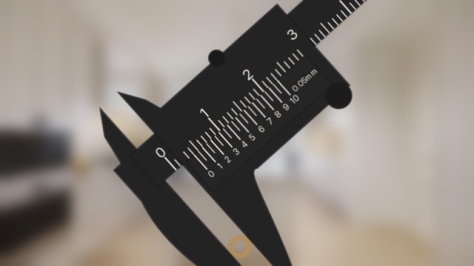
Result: 4.0 mm
